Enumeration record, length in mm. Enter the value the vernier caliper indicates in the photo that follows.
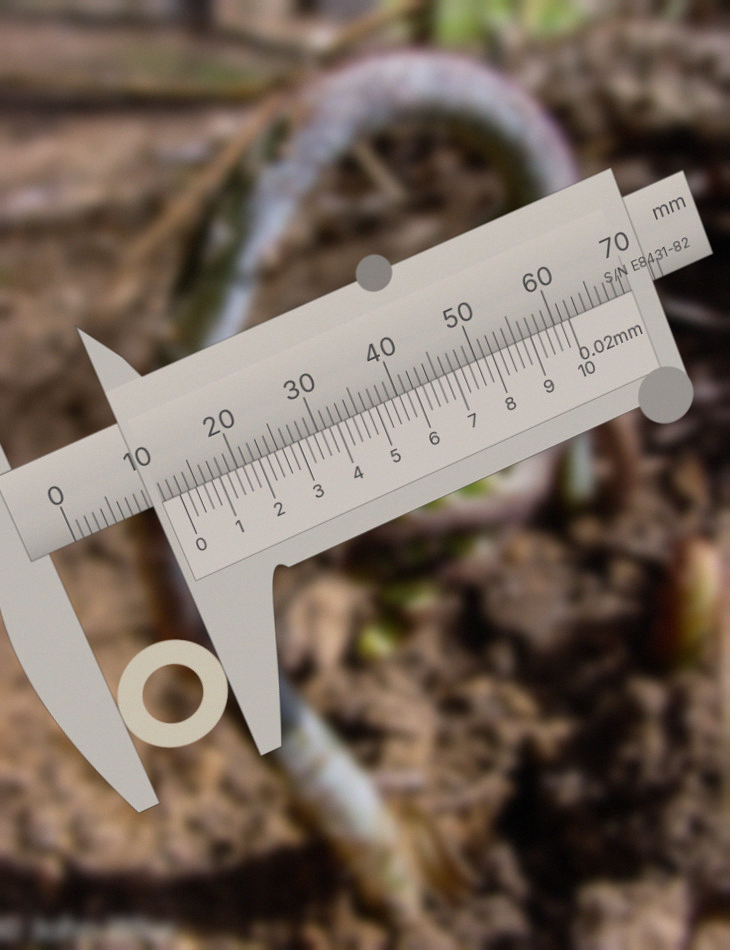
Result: 12.8 mm
